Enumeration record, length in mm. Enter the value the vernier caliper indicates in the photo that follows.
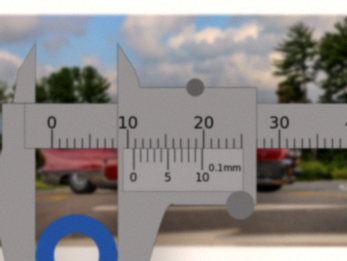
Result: 10.8 mm
